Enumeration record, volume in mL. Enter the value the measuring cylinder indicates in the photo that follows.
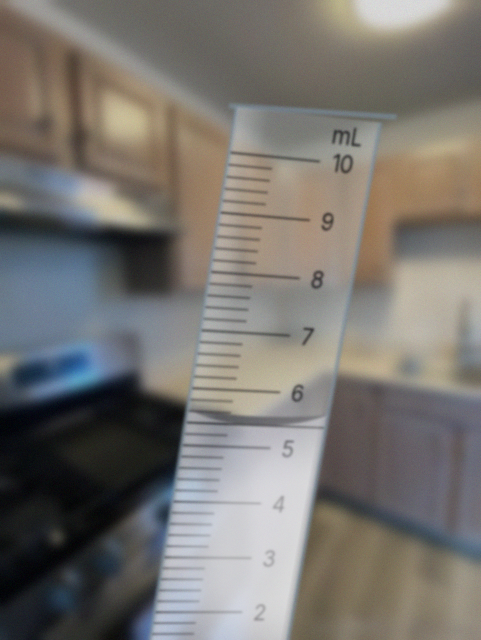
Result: 5.4 mL
